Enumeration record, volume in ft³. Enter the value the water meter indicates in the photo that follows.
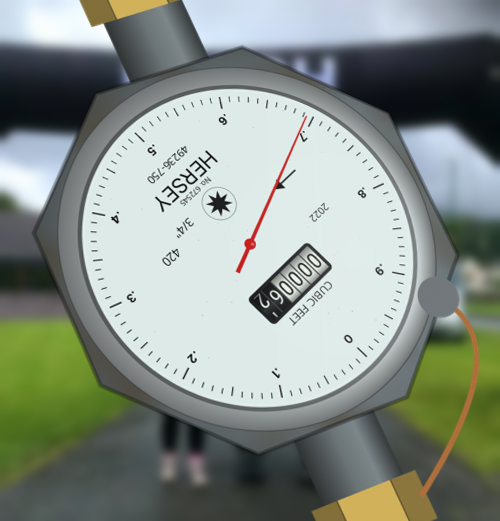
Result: 61.69 ft³
